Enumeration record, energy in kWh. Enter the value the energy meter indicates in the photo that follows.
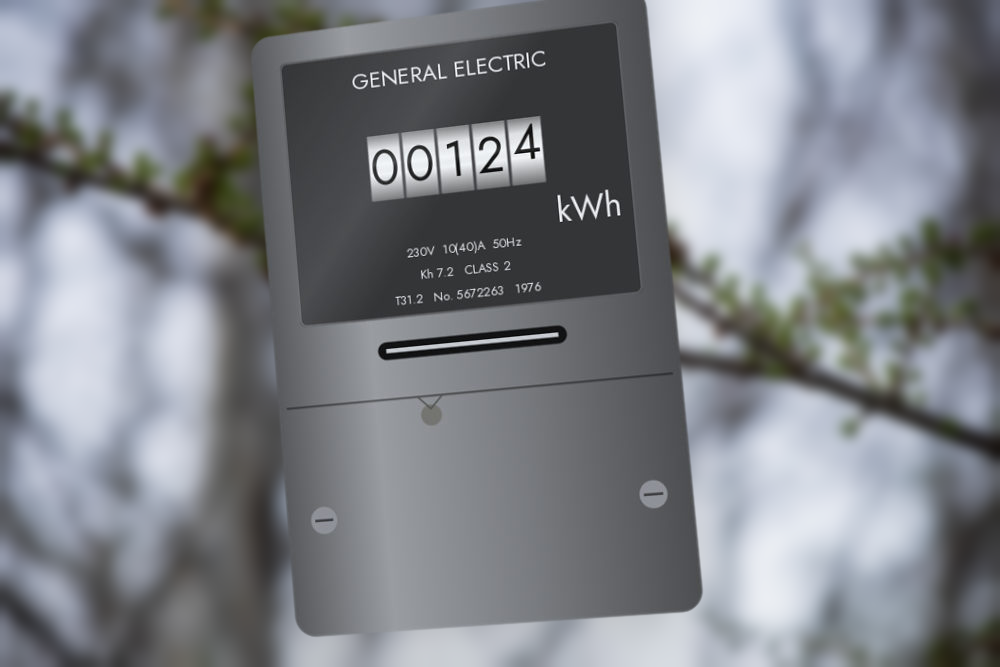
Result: 124 kWh
